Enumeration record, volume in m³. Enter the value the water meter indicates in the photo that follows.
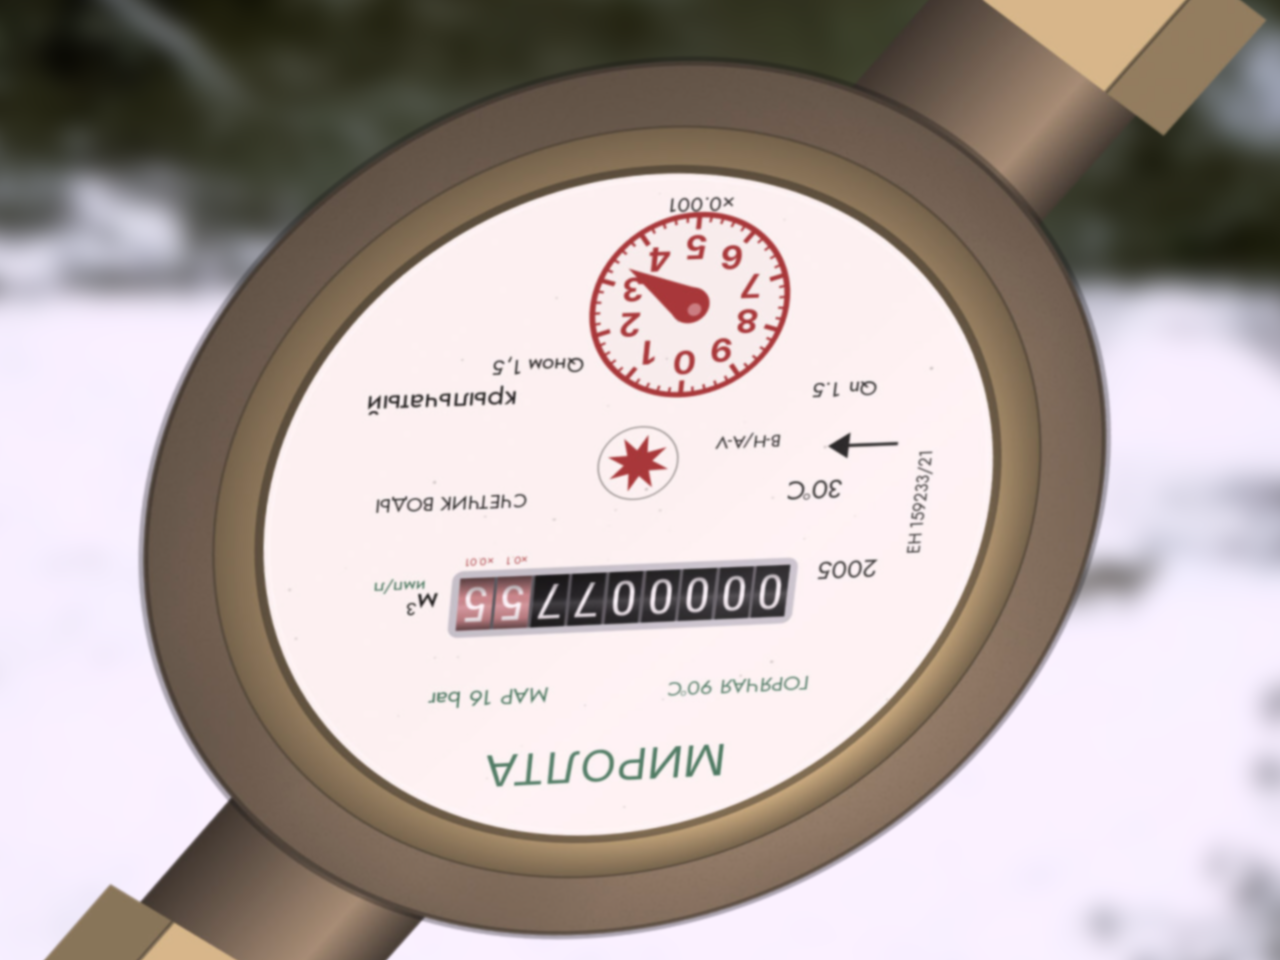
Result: 77.553 m³
